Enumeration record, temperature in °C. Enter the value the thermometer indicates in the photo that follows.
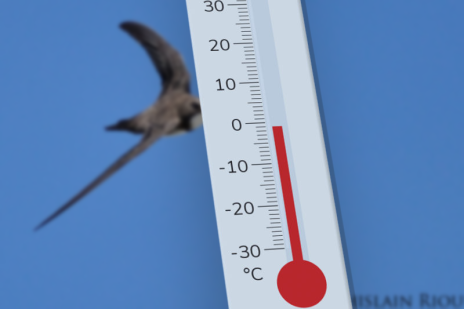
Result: -1 °C
